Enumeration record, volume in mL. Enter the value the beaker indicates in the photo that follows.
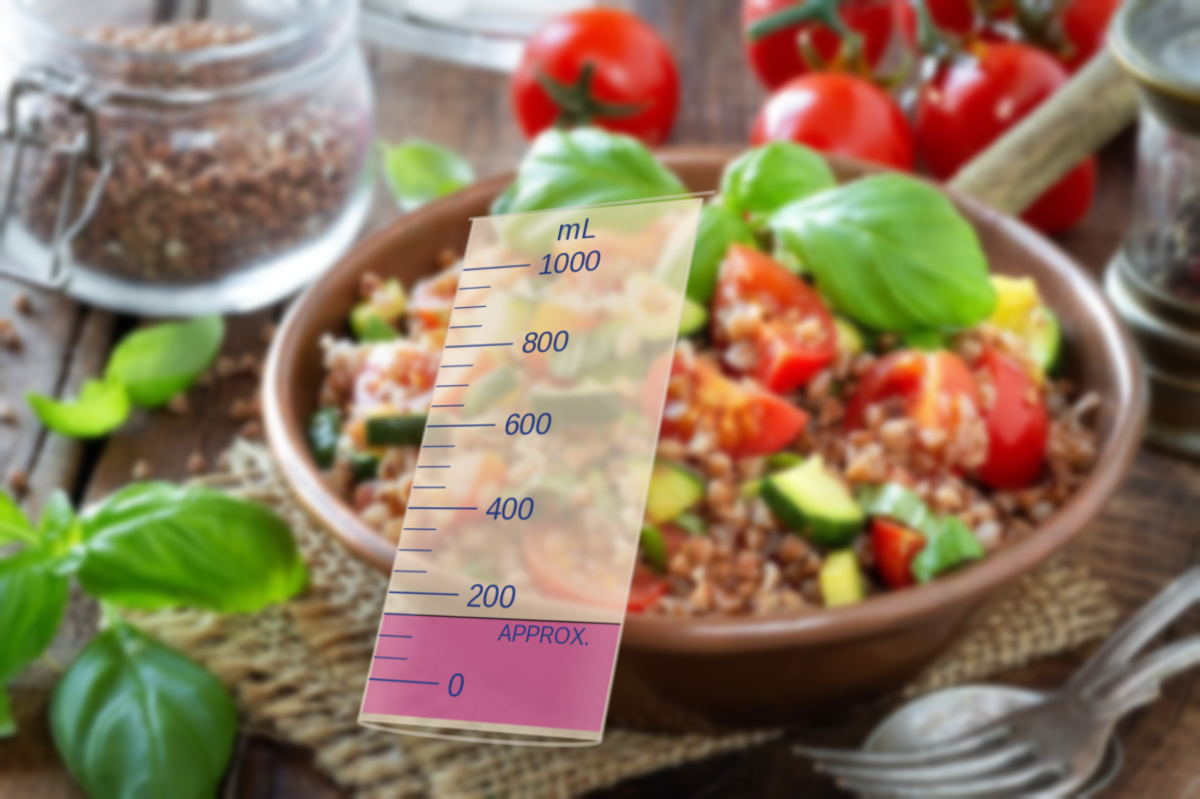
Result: 150 mL
